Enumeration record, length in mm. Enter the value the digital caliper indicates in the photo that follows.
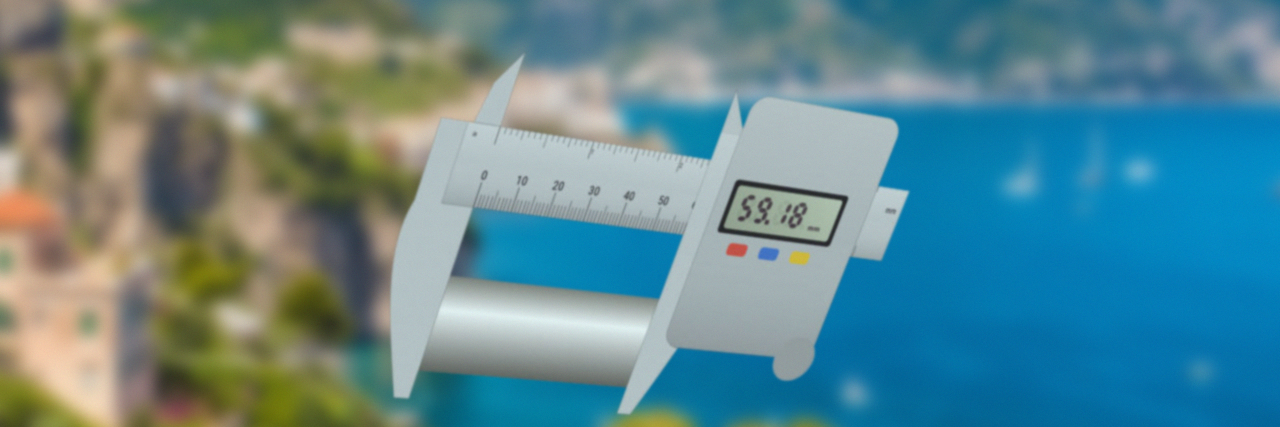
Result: 59.18 mm
